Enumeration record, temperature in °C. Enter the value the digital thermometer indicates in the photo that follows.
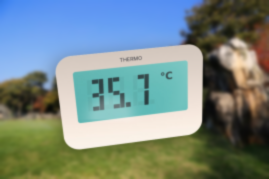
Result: 35.7 °C
